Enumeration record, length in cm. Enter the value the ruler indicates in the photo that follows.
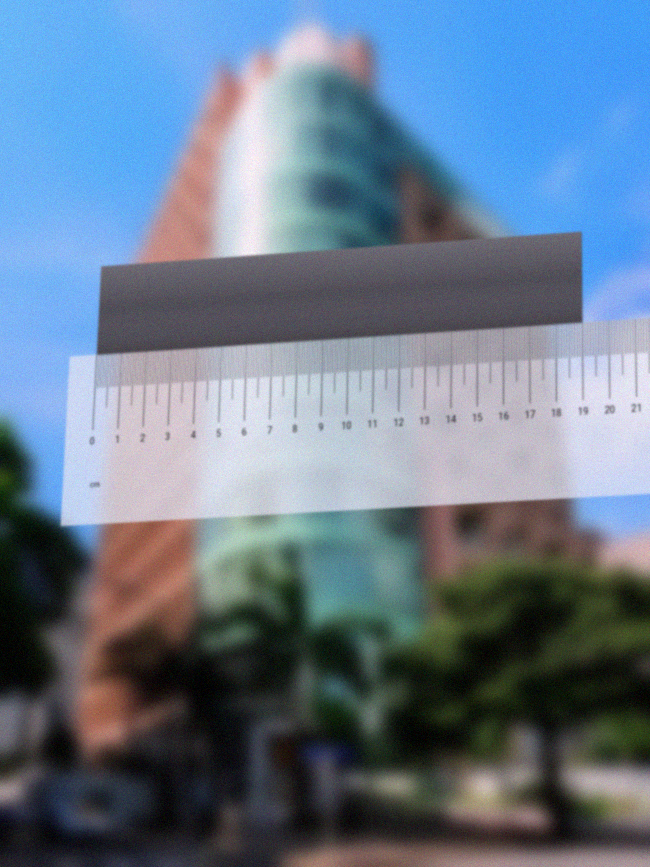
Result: 19 cm
